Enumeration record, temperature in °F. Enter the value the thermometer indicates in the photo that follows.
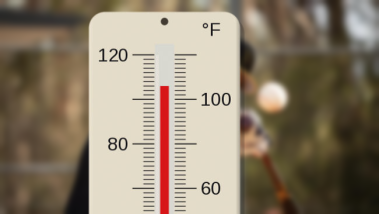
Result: 106 °F
